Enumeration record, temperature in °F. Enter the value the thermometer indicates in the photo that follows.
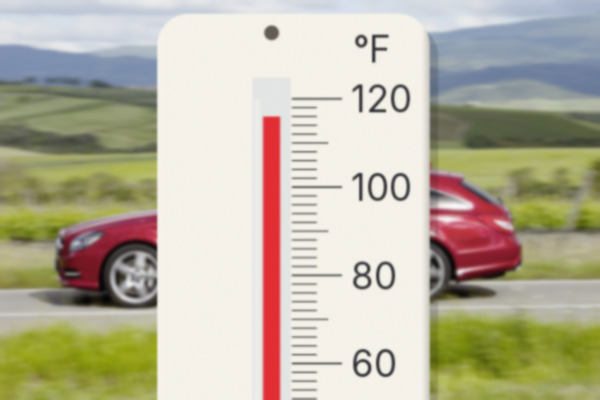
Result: 116 °F
